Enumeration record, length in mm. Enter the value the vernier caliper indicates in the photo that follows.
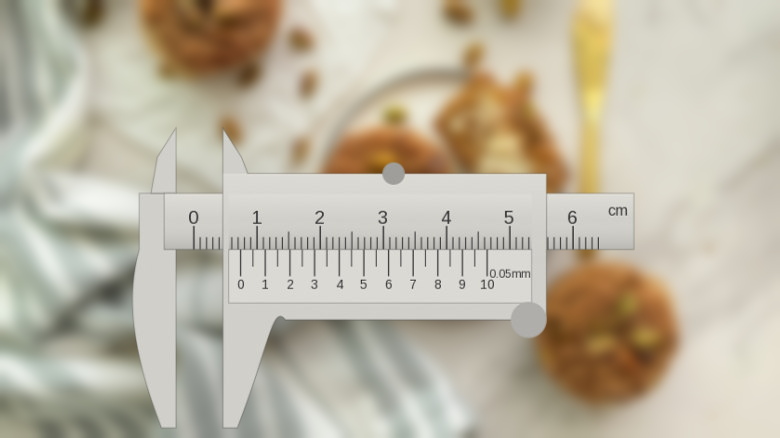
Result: 7.4 mm
